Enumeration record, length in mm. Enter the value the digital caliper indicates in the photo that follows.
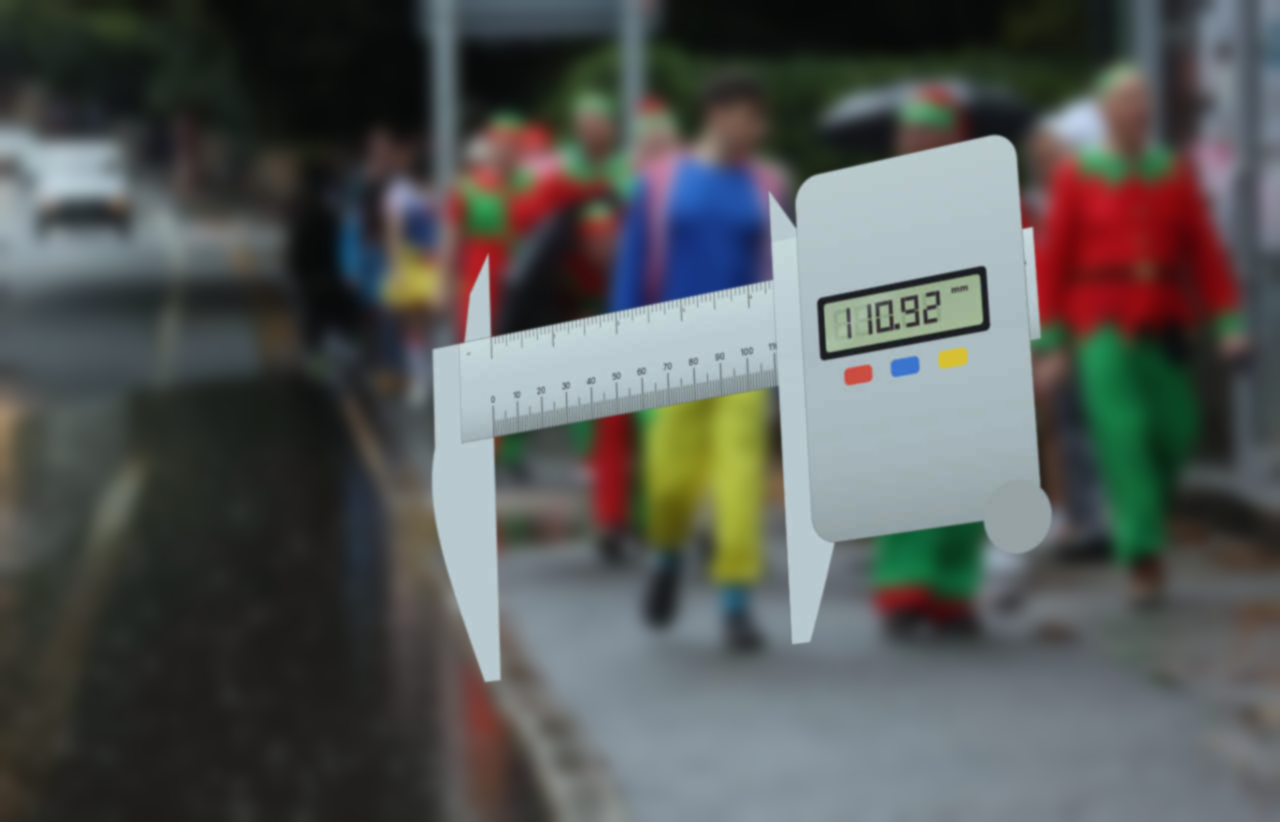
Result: 110.92 mm
